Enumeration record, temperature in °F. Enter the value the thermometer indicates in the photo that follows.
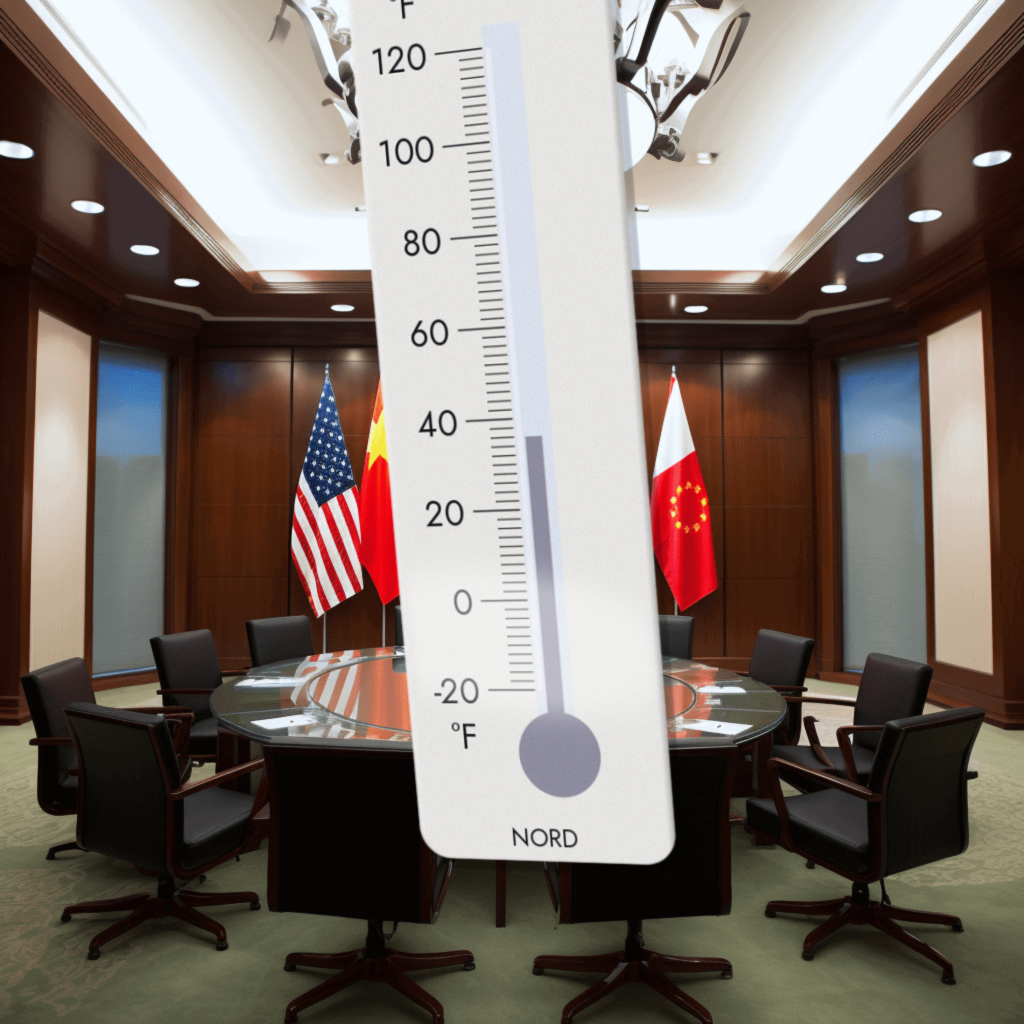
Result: 36 °F
